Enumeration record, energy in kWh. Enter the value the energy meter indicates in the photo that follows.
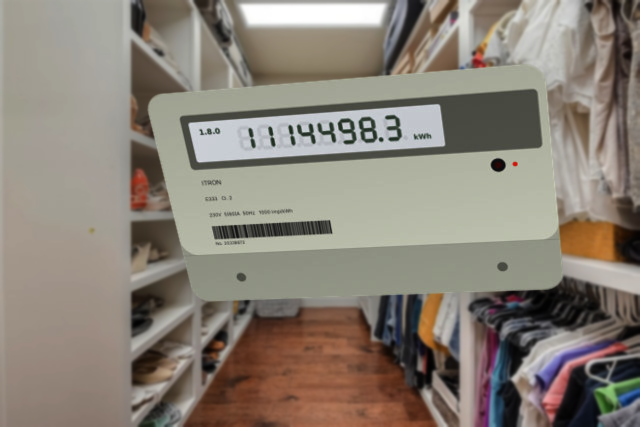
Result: 1114498.3 kWh
